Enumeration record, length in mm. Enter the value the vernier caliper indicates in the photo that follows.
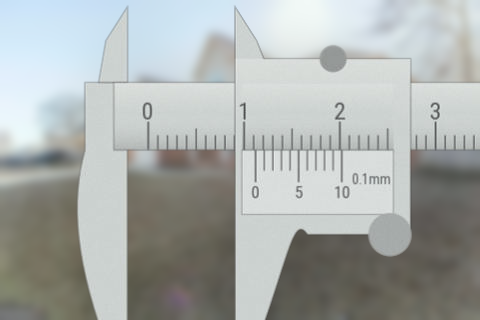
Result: 11.2 mm
